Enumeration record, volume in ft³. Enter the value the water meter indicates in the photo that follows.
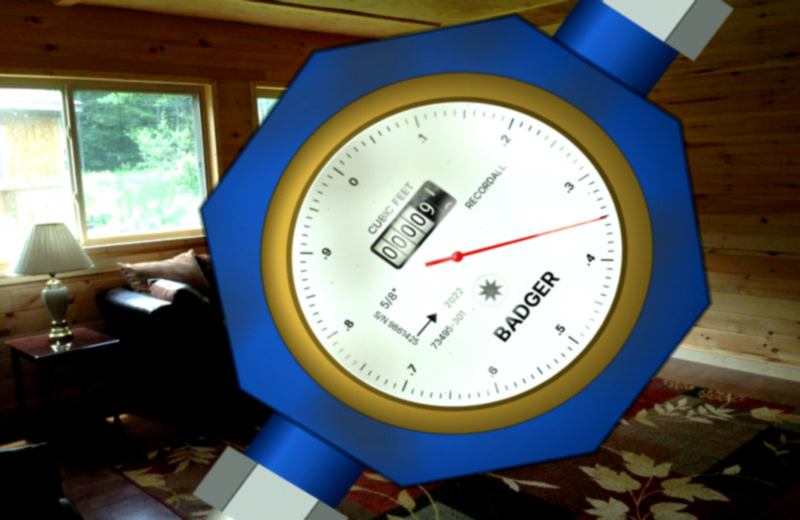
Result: 91.35 ft³
